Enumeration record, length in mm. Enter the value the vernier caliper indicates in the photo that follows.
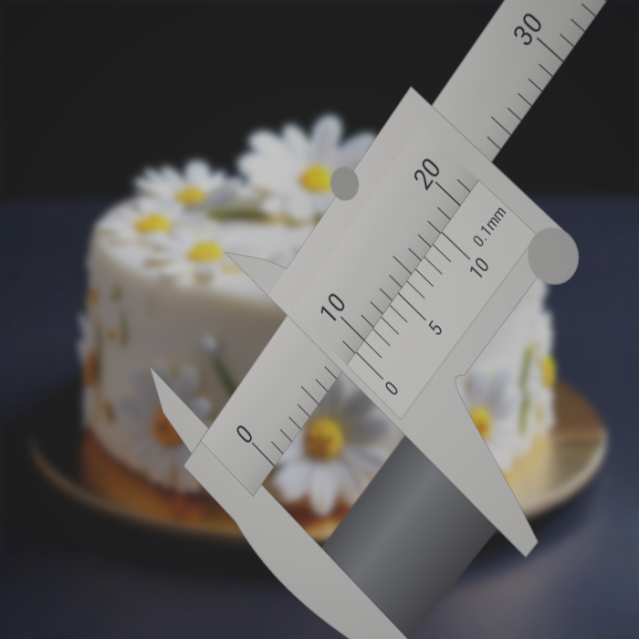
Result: 9.1 mm
